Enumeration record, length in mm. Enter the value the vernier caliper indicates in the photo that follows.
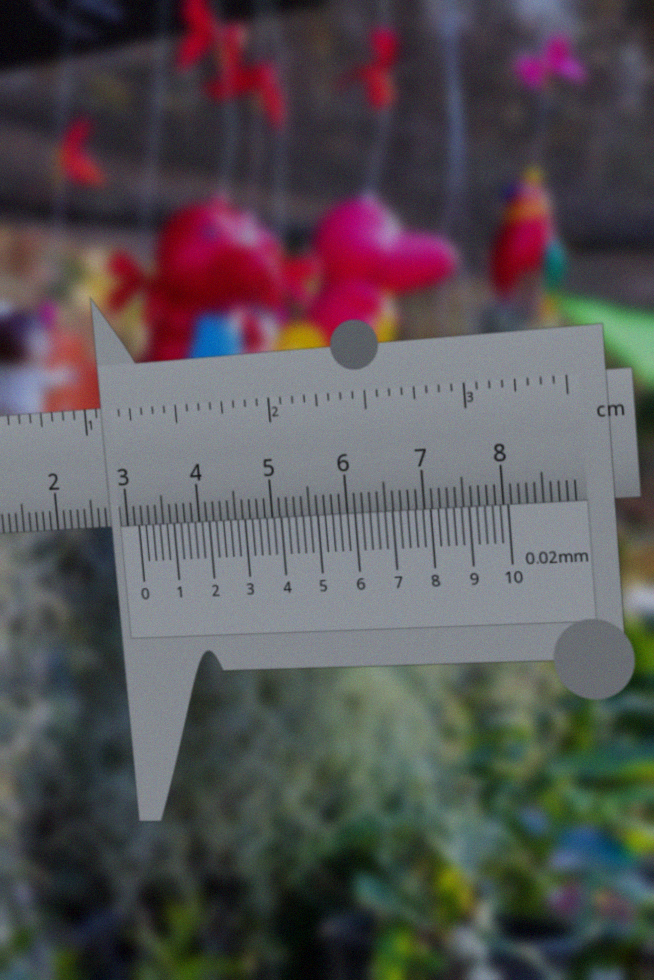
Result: 31.6 mm
